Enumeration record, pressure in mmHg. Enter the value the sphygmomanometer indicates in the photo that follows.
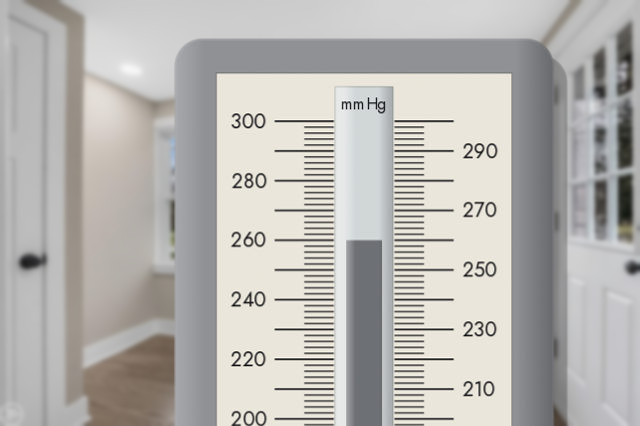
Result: 260 mmHg
